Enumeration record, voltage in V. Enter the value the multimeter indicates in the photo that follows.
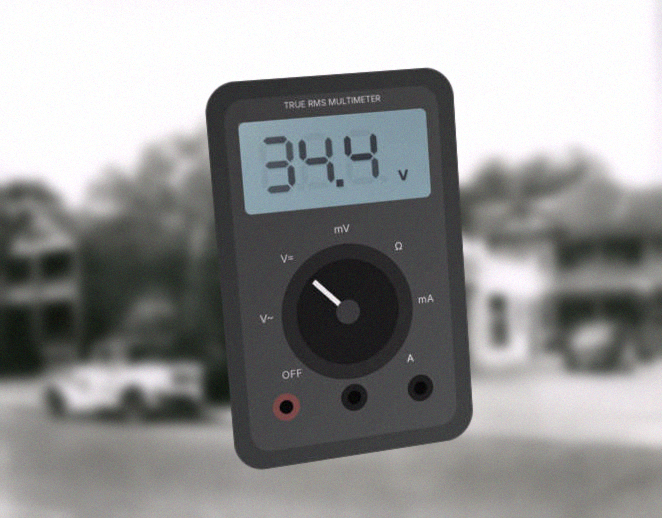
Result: 34.4 V
